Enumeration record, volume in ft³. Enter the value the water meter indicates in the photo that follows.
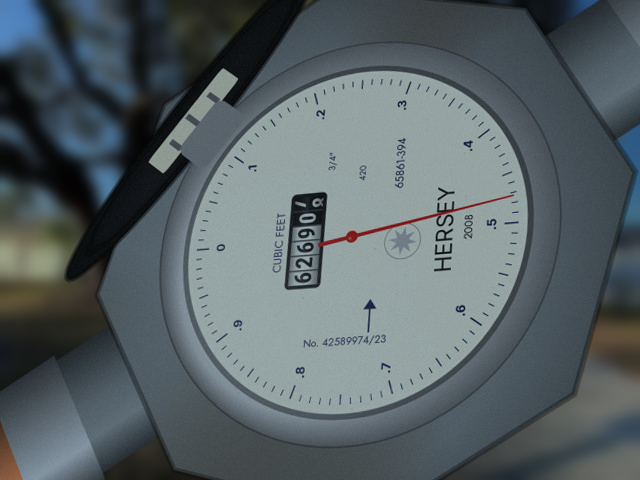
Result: 626907.47 ft³
